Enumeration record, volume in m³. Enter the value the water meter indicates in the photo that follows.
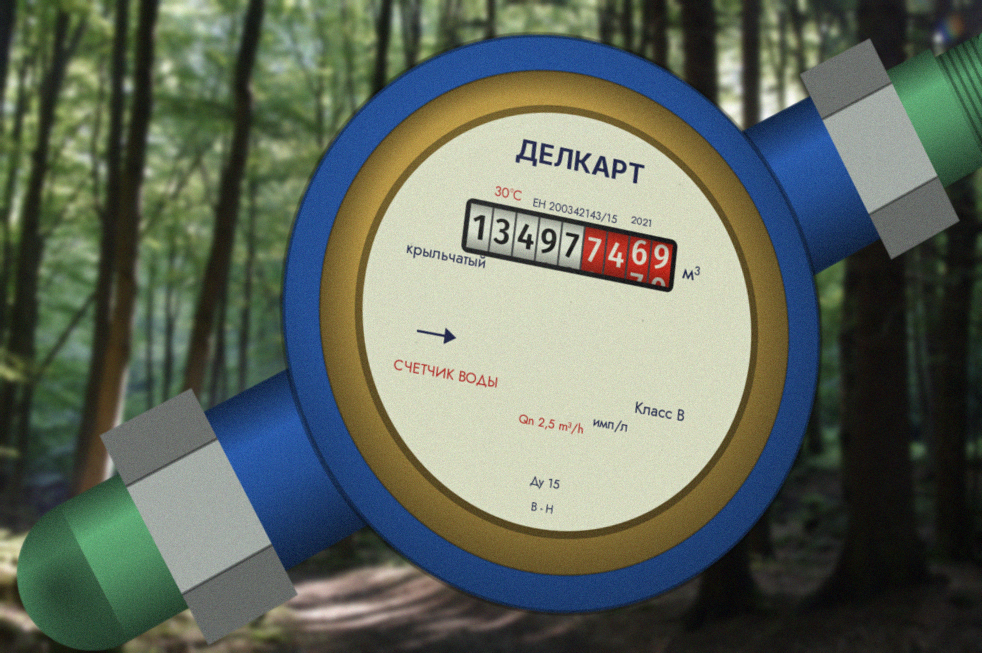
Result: 13497.7469 m³
